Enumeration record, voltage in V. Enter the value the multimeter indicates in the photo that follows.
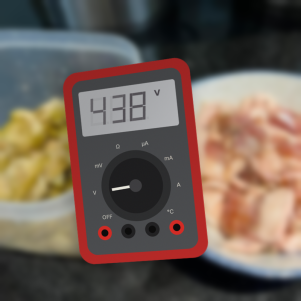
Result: 438 V
